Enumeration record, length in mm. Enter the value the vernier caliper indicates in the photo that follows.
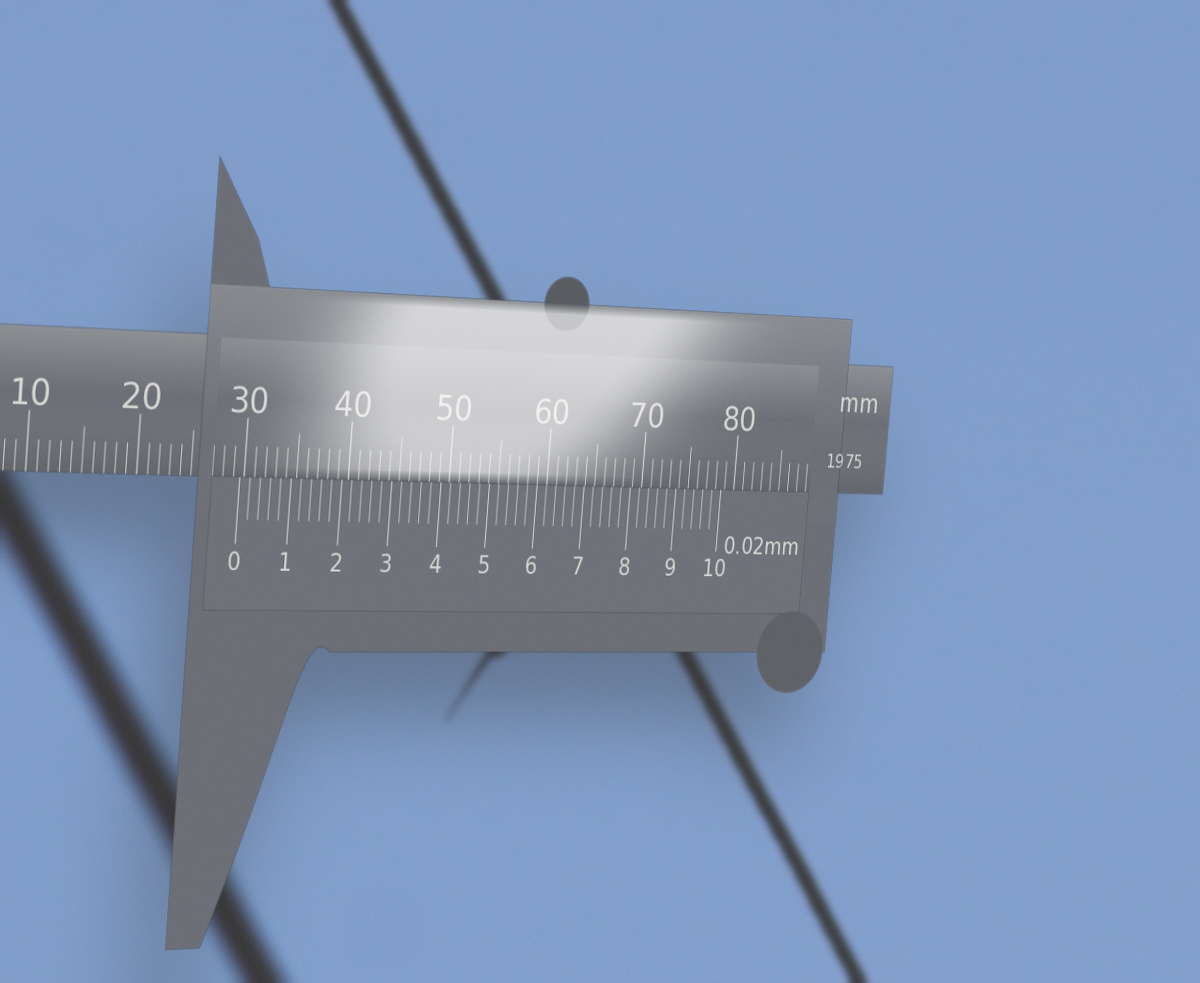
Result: 29.6 mm
